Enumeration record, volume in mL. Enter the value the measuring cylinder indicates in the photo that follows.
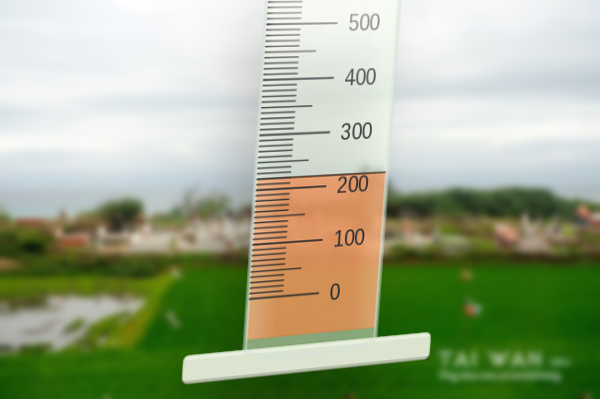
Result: 220 mL
